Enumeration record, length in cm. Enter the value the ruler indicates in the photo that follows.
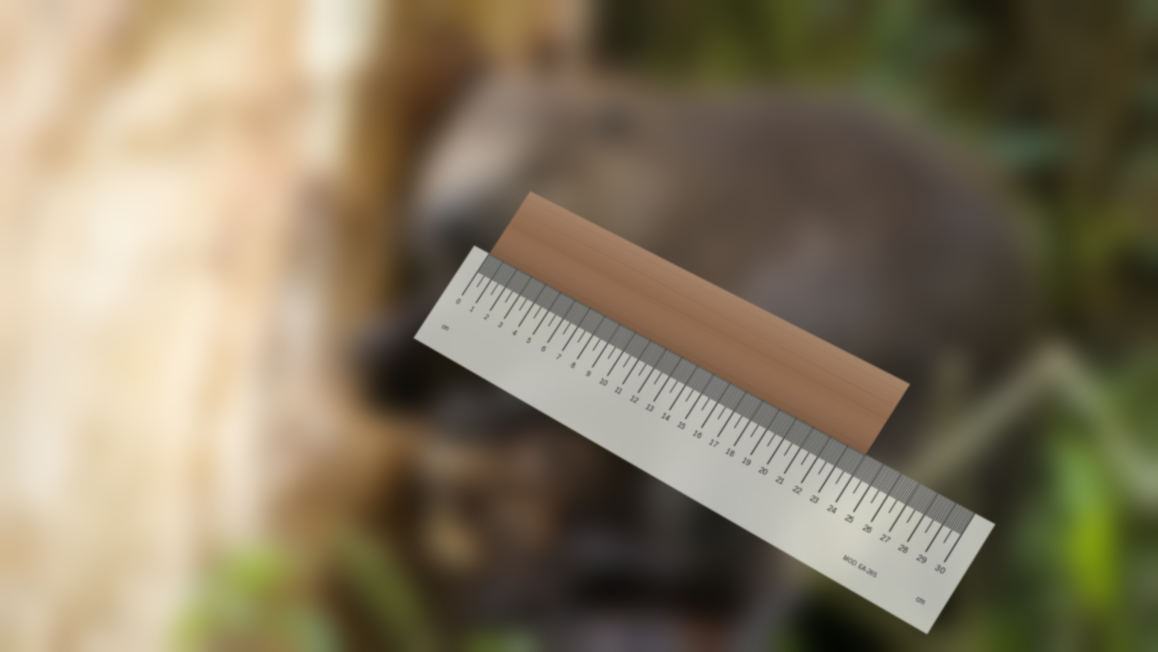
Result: 24 cm
